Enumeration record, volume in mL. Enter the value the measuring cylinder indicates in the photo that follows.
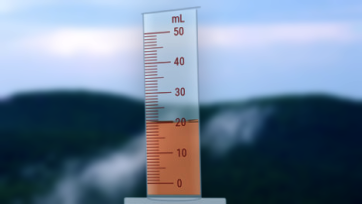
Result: 20 mL
